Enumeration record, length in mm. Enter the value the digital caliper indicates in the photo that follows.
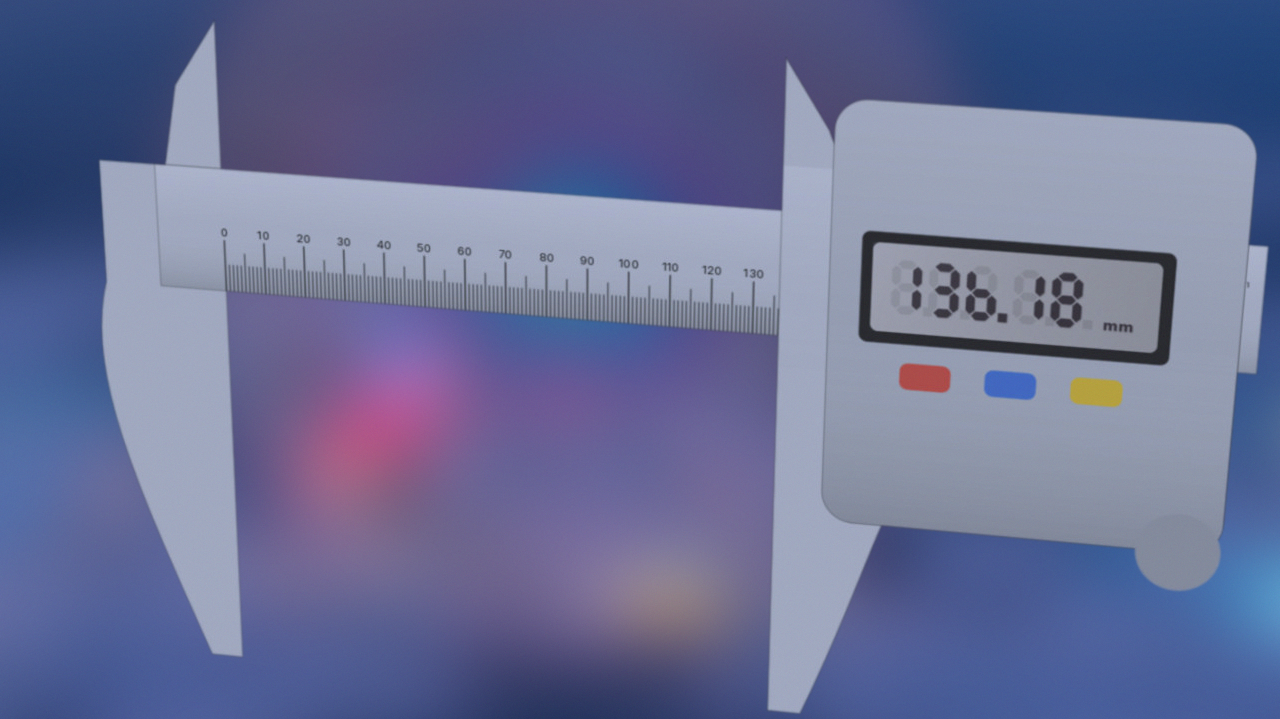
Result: 136.18 mm
